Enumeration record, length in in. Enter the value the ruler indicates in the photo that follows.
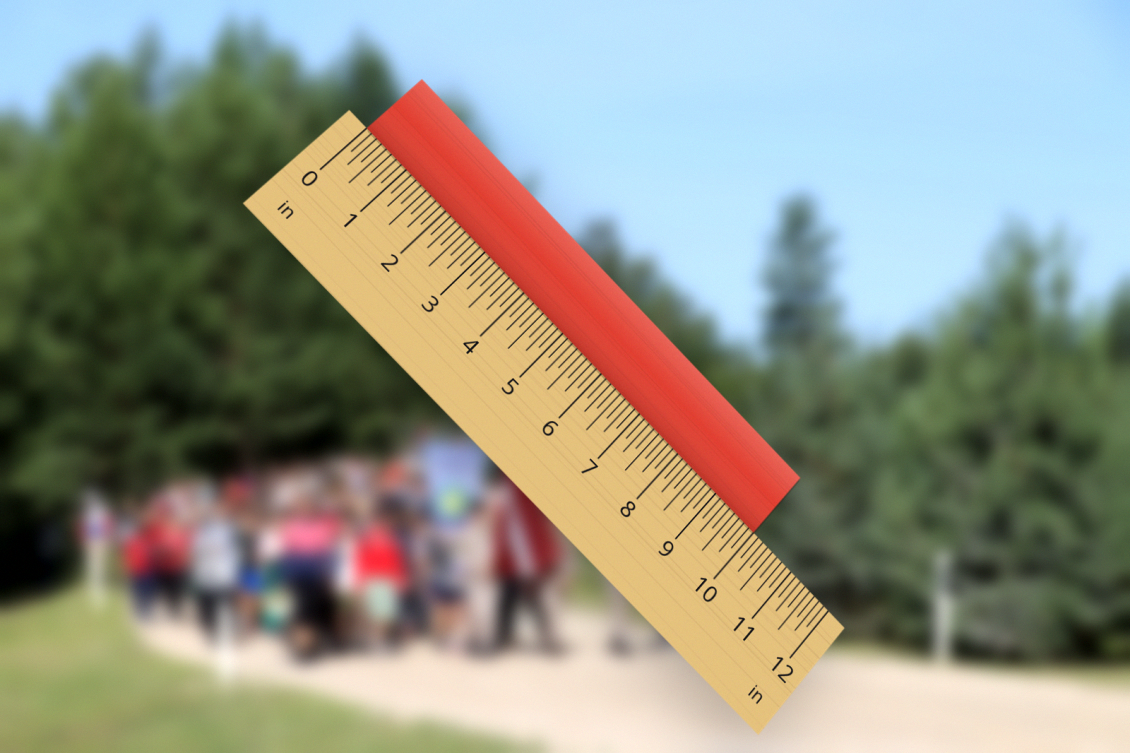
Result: 10 in
